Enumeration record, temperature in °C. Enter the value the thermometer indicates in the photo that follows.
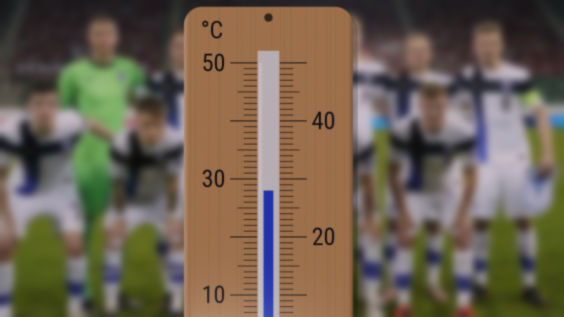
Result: 28 °C
